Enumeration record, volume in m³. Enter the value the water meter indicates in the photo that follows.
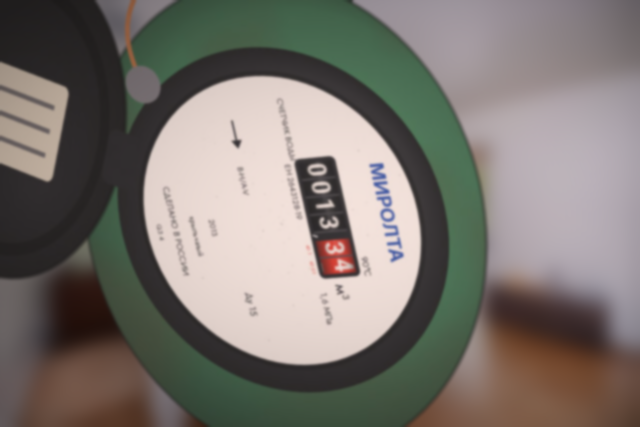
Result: 13.34 m³
